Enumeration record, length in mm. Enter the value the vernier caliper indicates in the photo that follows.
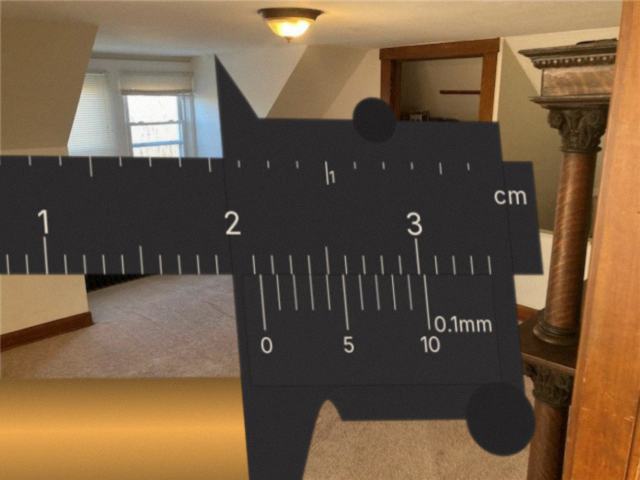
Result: 21.3 mm
